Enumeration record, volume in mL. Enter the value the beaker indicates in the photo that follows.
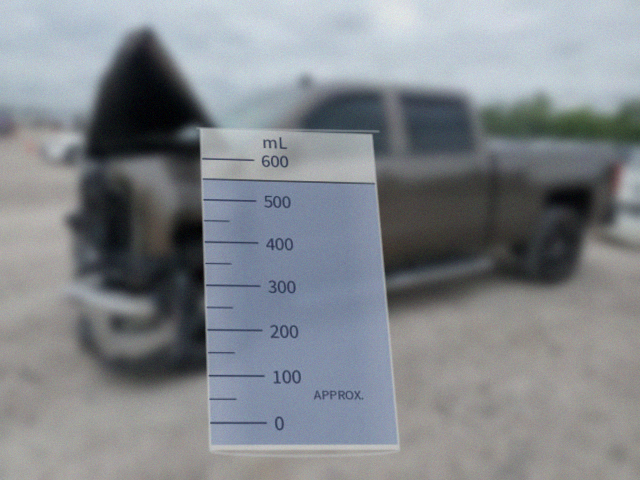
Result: 550 mL
